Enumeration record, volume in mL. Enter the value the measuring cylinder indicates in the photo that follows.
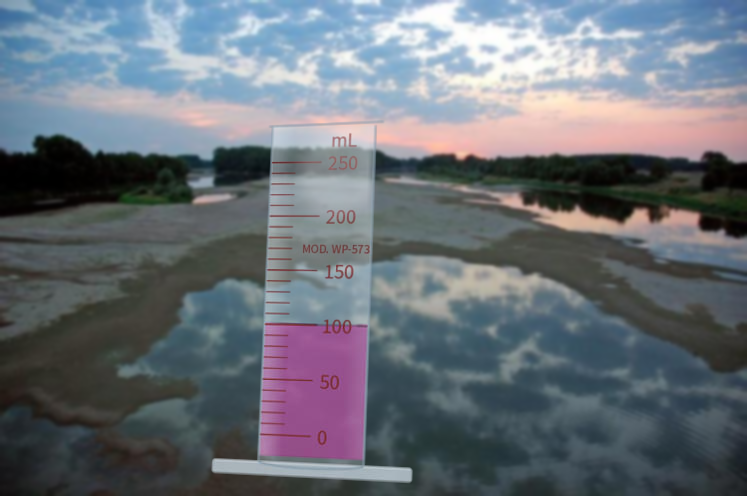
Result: 100 mL
